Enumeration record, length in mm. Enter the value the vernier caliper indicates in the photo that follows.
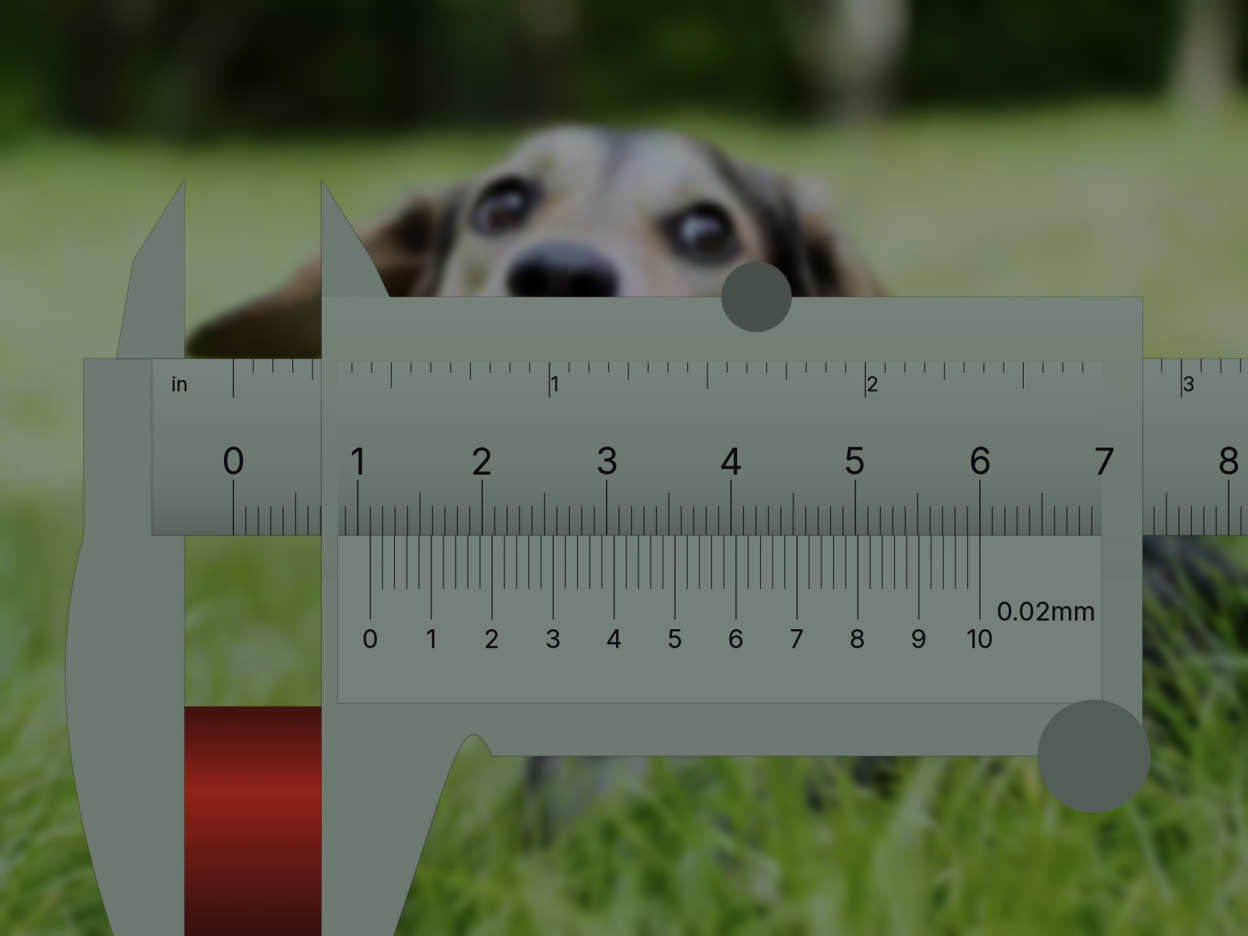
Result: 11.0 mm
